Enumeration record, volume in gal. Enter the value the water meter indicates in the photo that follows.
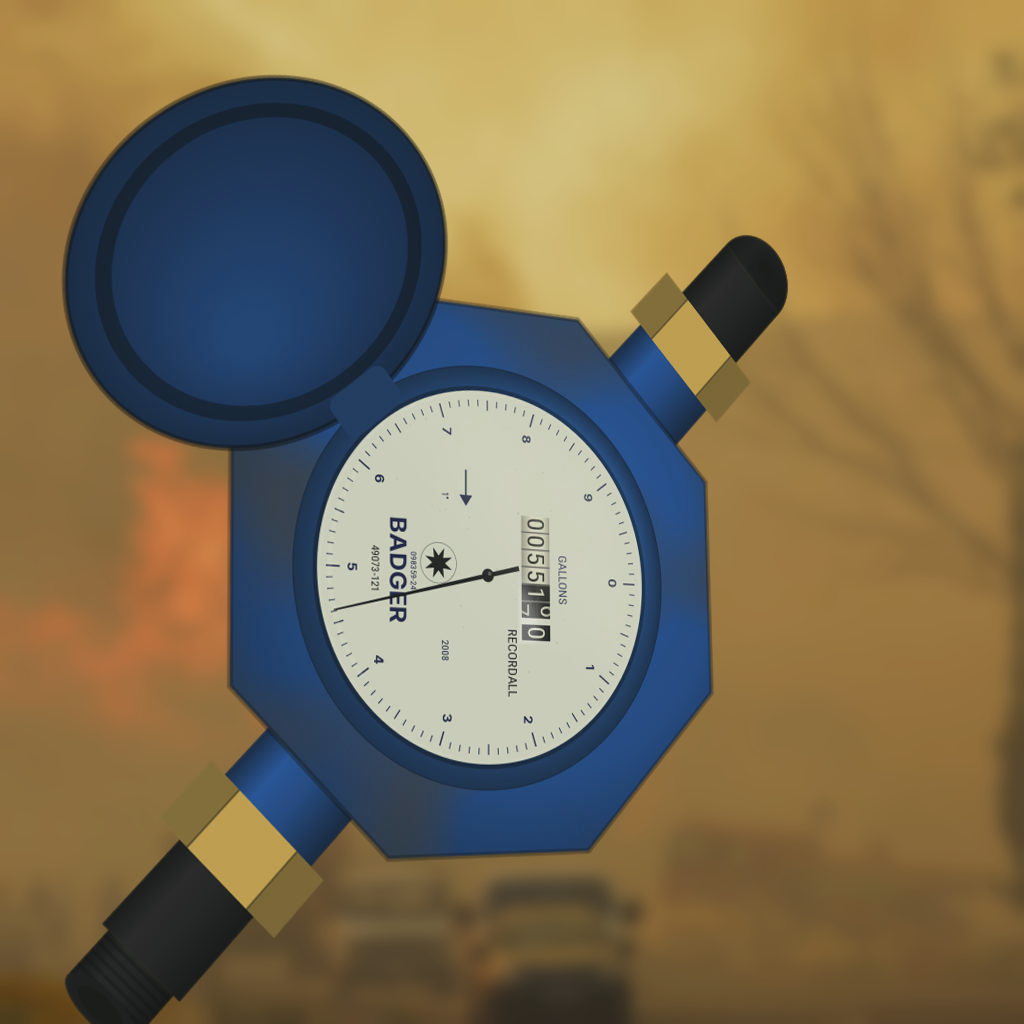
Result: 55164.6 gal
